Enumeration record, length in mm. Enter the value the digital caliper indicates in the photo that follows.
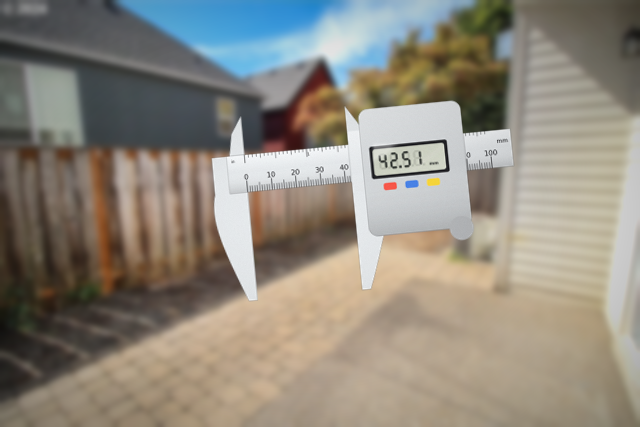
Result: 42.51 mm
